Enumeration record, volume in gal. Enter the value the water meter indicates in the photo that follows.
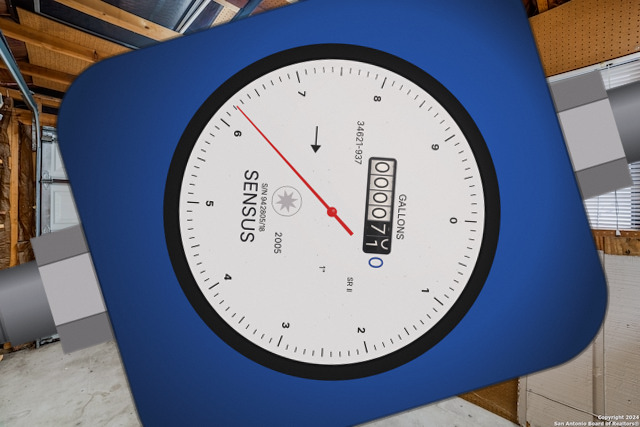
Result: 706.2 gal
